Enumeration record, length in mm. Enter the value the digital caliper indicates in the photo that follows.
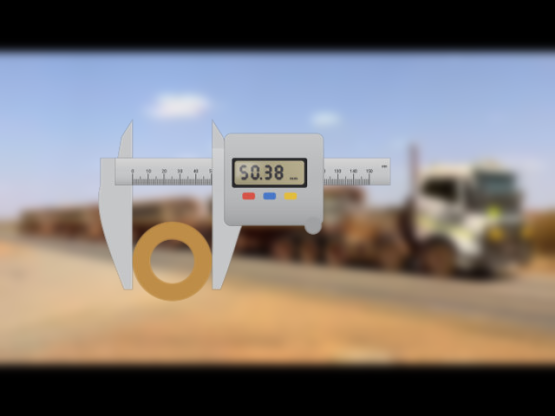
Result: 50.38 mm
